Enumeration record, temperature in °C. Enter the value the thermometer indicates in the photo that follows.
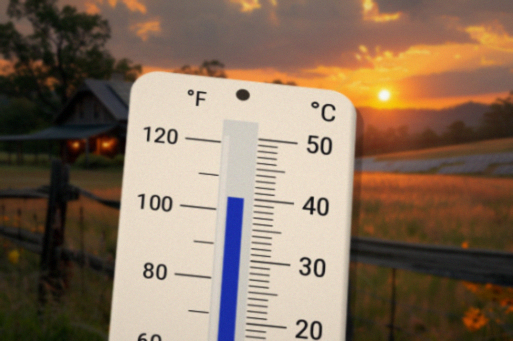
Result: 40 °C
